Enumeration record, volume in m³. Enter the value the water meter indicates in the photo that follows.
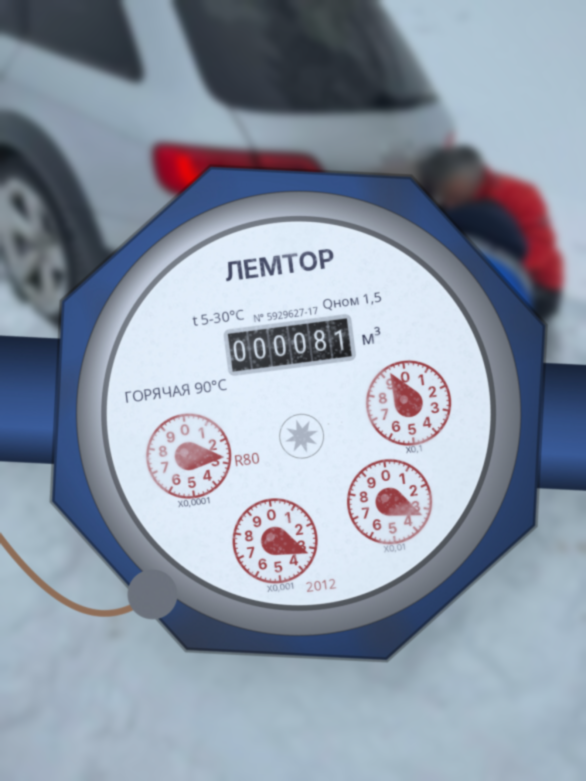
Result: 80.9332 m³
